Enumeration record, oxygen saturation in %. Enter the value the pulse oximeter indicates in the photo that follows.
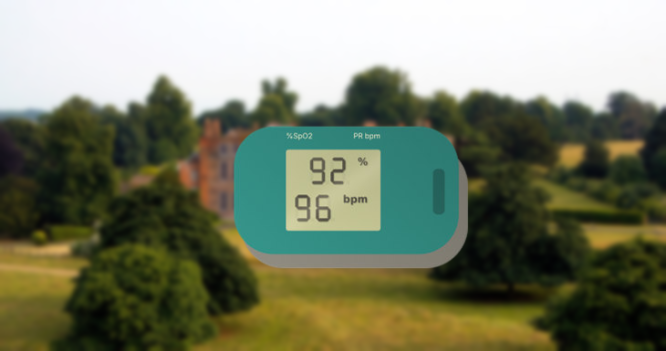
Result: 92 %
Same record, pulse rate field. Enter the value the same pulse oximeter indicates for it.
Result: 96 bpm
